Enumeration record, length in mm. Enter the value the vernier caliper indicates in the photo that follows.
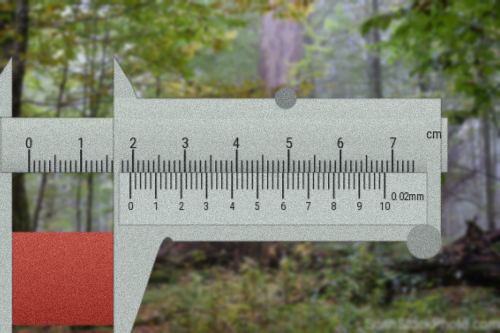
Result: 19.5 mm
